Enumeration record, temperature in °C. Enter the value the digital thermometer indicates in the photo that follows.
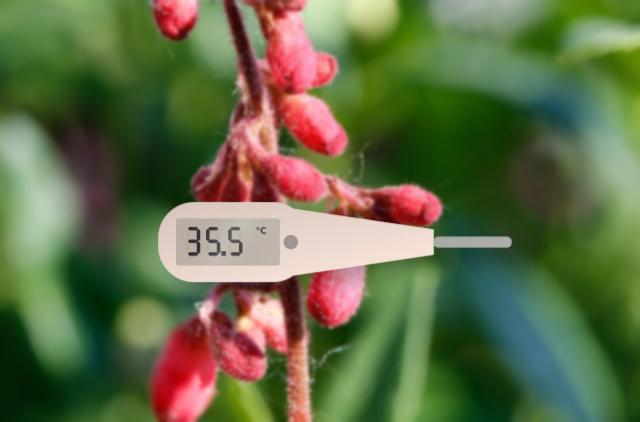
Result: 35.5 °C
